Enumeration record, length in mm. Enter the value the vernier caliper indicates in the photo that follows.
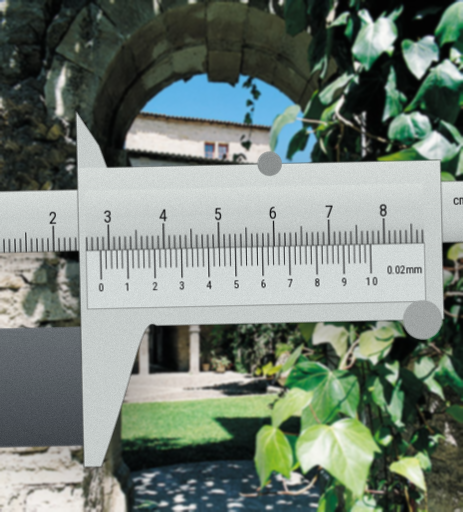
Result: 28.5 mm
